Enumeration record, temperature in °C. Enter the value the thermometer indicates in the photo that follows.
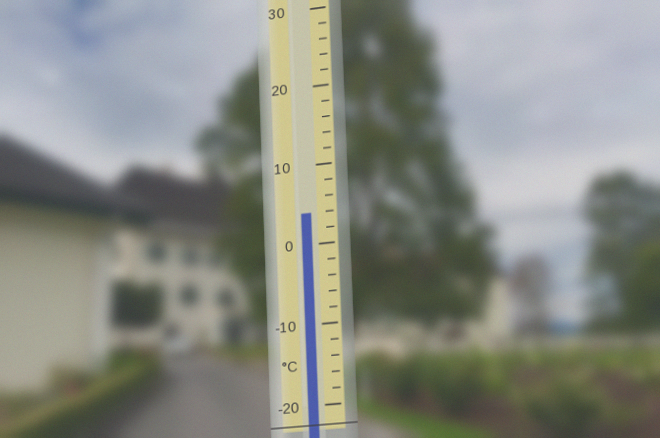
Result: 4 °C
